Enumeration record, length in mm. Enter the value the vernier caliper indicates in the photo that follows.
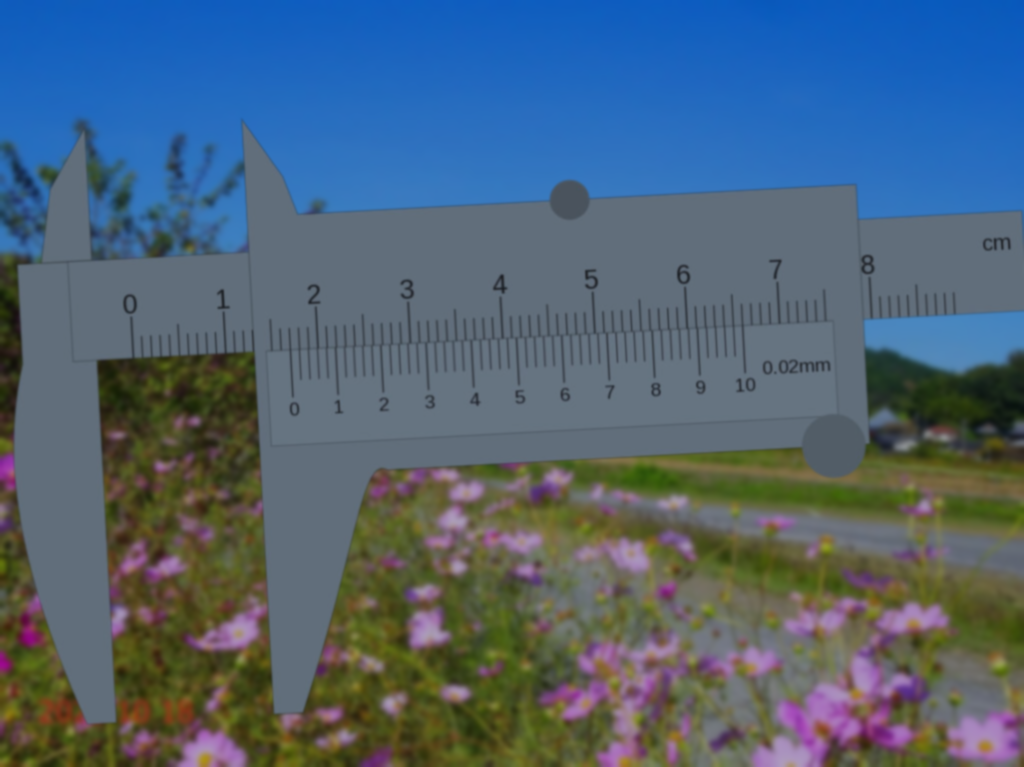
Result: 17.0 mm
